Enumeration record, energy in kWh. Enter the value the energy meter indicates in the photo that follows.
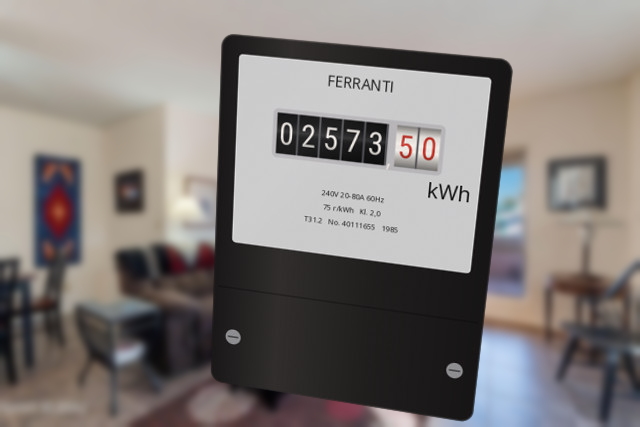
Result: 2573.50 kWh
